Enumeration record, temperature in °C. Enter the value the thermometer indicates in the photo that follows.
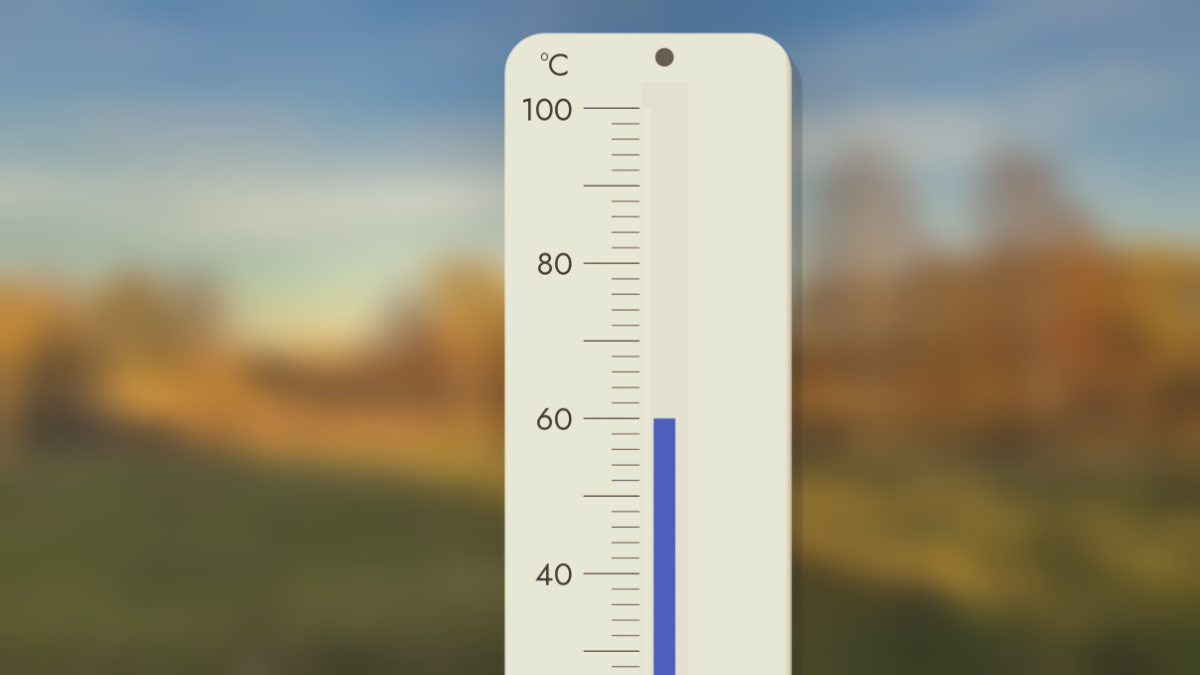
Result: 60 °C
